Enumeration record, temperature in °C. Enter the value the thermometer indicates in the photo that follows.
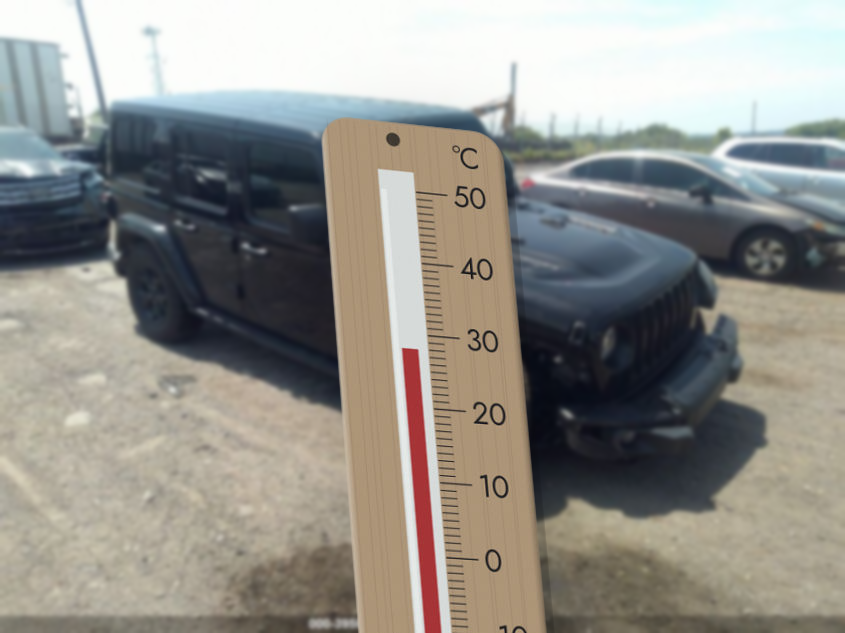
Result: 28 °C
